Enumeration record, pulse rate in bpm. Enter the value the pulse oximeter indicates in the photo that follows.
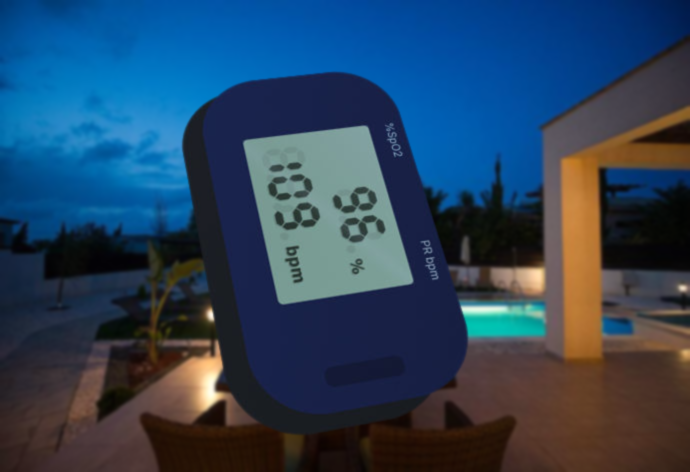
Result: 109 bpm
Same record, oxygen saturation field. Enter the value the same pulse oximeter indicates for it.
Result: 96 %
